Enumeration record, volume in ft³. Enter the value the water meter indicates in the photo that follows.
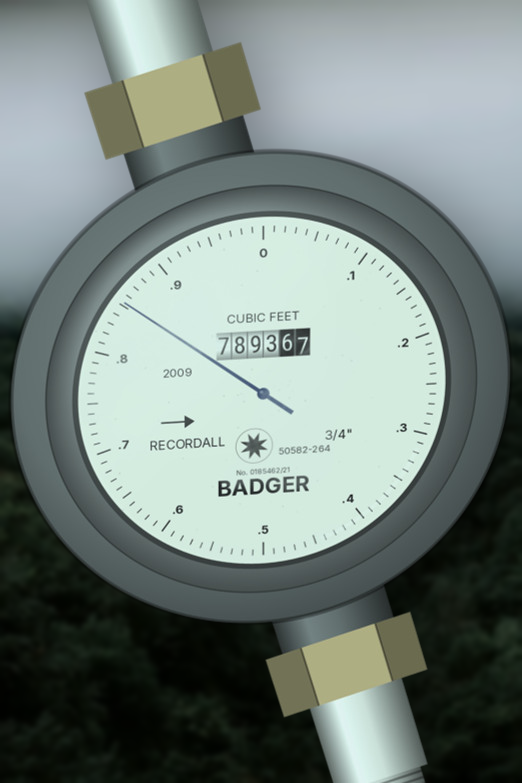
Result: 789366.85 ft³
